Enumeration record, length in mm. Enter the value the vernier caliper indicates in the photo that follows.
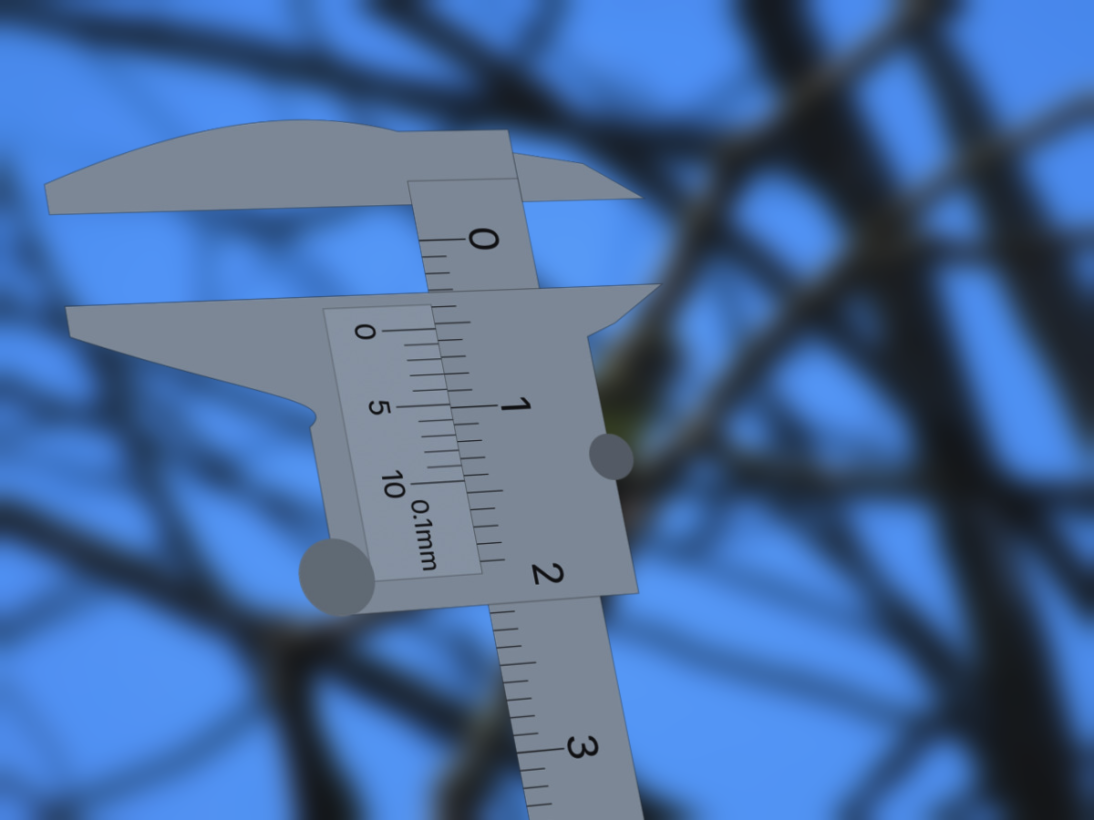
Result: 5.3 mm
